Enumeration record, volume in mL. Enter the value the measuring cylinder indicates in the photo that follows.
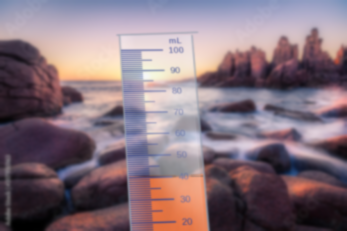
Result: 40 mL
